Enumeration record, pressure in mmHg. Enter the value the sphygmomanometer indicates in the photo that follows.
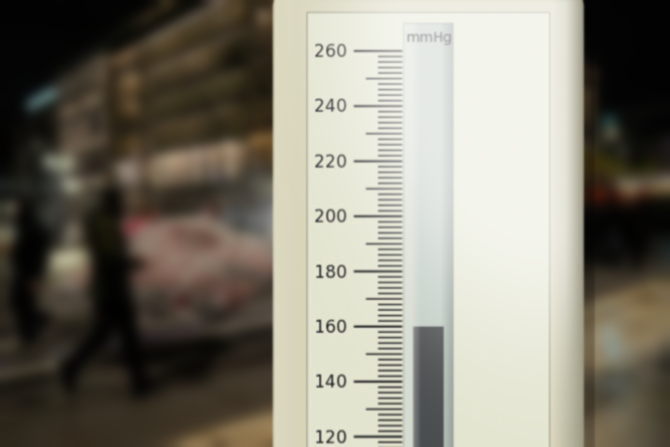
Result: 160 mmHg
